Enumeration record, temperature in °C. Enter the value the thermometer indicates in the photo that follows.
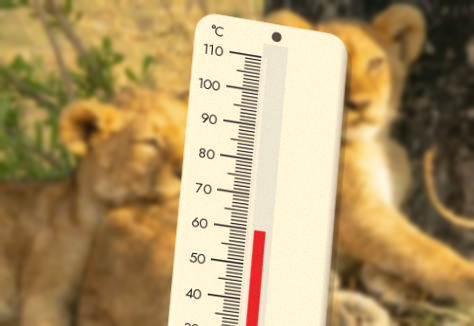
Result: 60 °C
